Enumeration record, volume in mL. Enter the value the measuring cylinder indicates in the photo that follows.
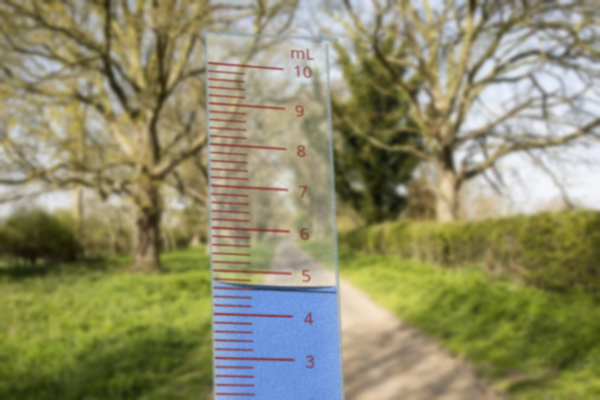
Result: 4.6 mL
